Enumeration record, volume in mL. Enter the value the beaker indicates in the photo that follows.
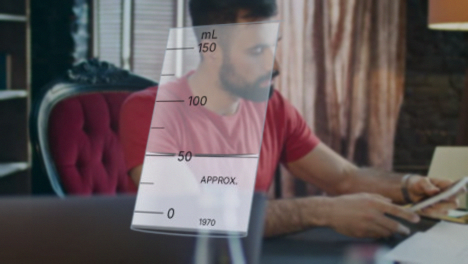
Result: 50 mL
